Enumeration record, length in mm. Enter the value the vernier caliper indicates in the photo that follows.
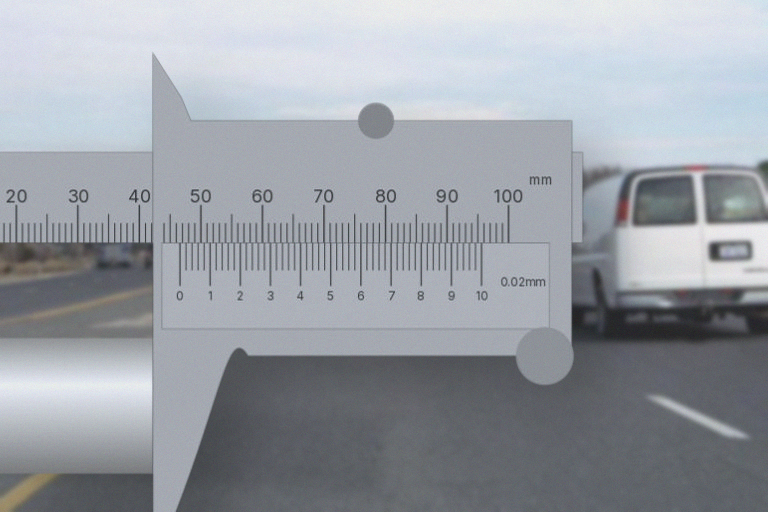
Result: 46.6 mm
